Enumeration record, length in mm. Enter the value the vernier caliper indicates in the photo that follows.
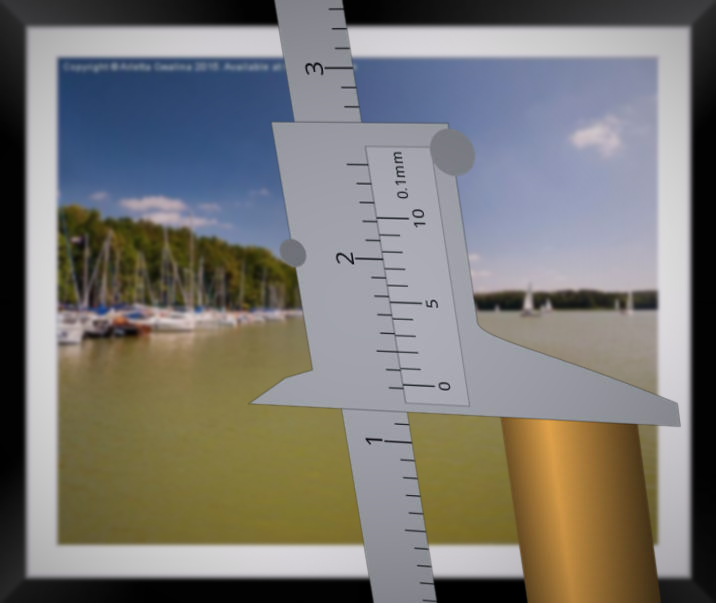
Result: 13.2 mm
